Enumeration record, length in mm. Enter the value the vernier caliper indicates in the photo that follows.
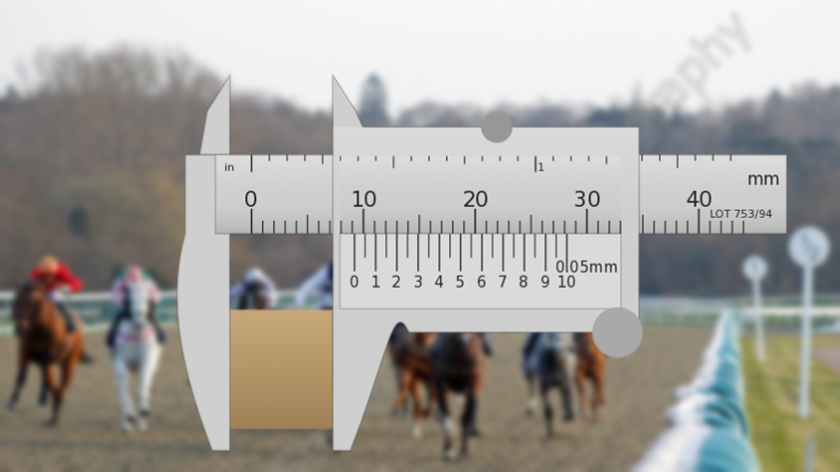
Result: 9.2 mm
